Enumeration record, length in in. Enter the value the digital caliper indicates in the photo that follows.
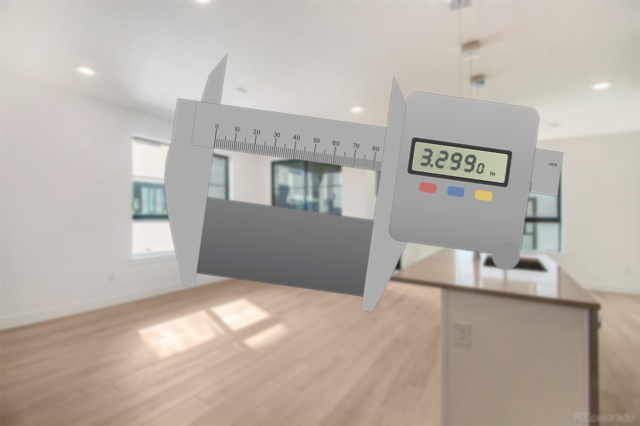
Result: 3.2990 in
